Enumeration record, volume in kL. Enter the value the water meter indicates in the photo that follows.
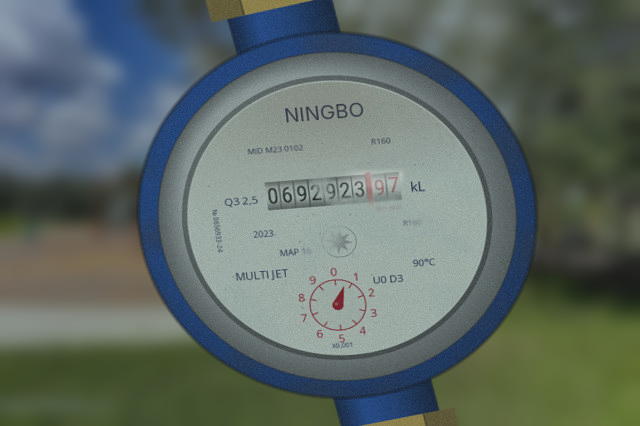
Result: 692923.970 kL
